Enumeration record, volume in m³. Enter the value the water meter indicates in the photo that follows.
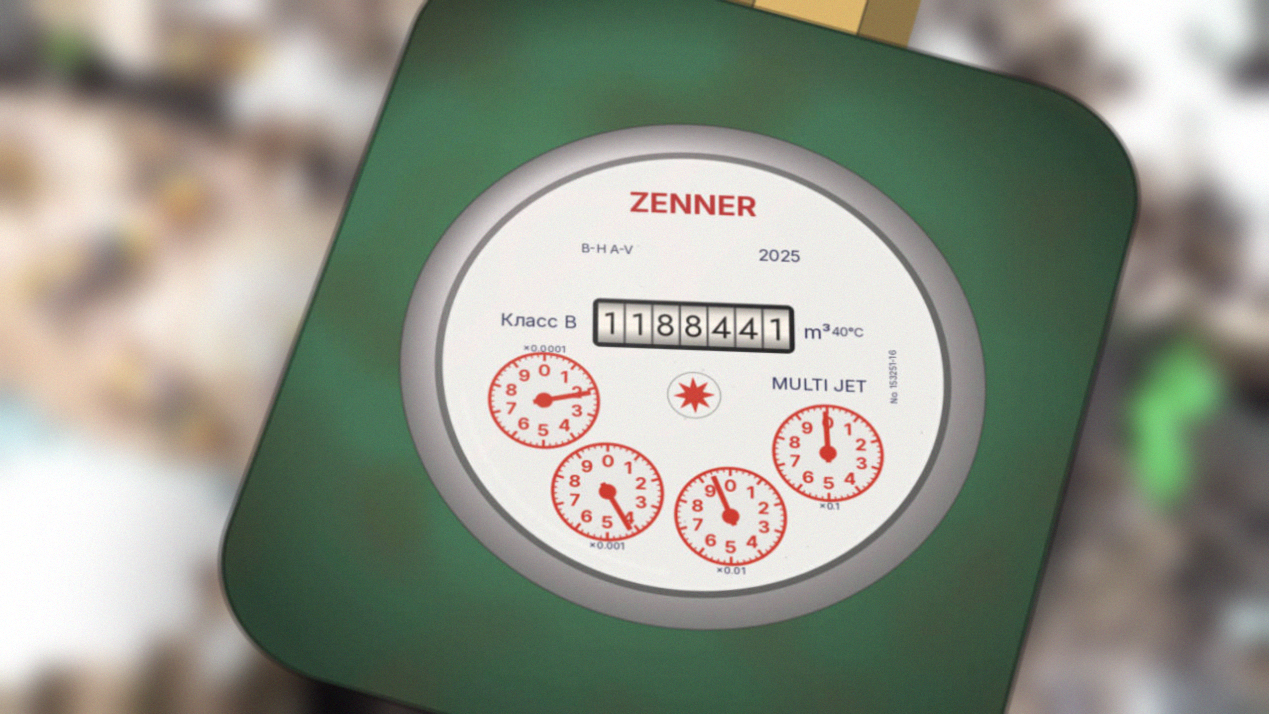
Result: 1188440.9942 m³
